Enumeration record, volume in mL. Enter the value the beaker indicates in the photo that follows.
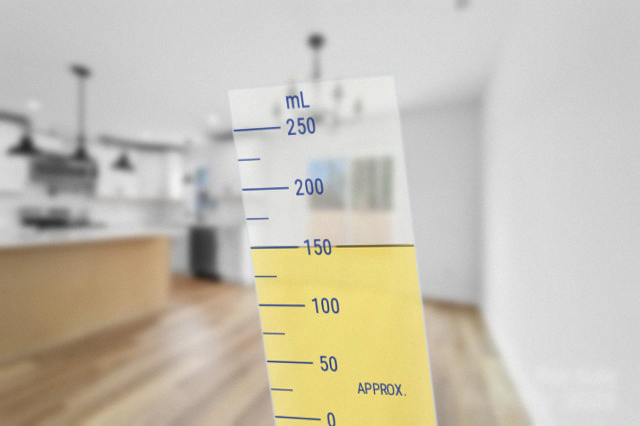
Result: 150 mL
